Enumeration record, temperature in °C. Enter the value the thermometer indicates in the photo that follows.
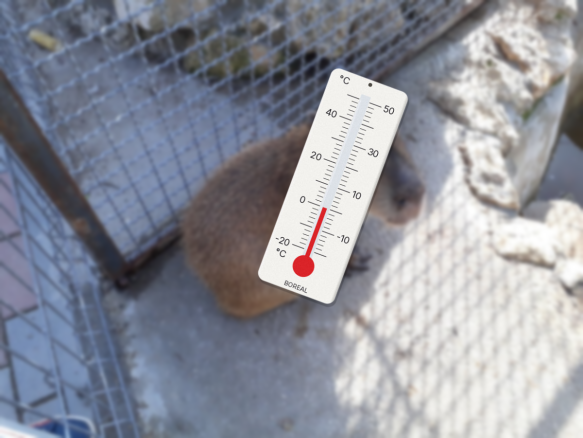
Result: 0 °C
